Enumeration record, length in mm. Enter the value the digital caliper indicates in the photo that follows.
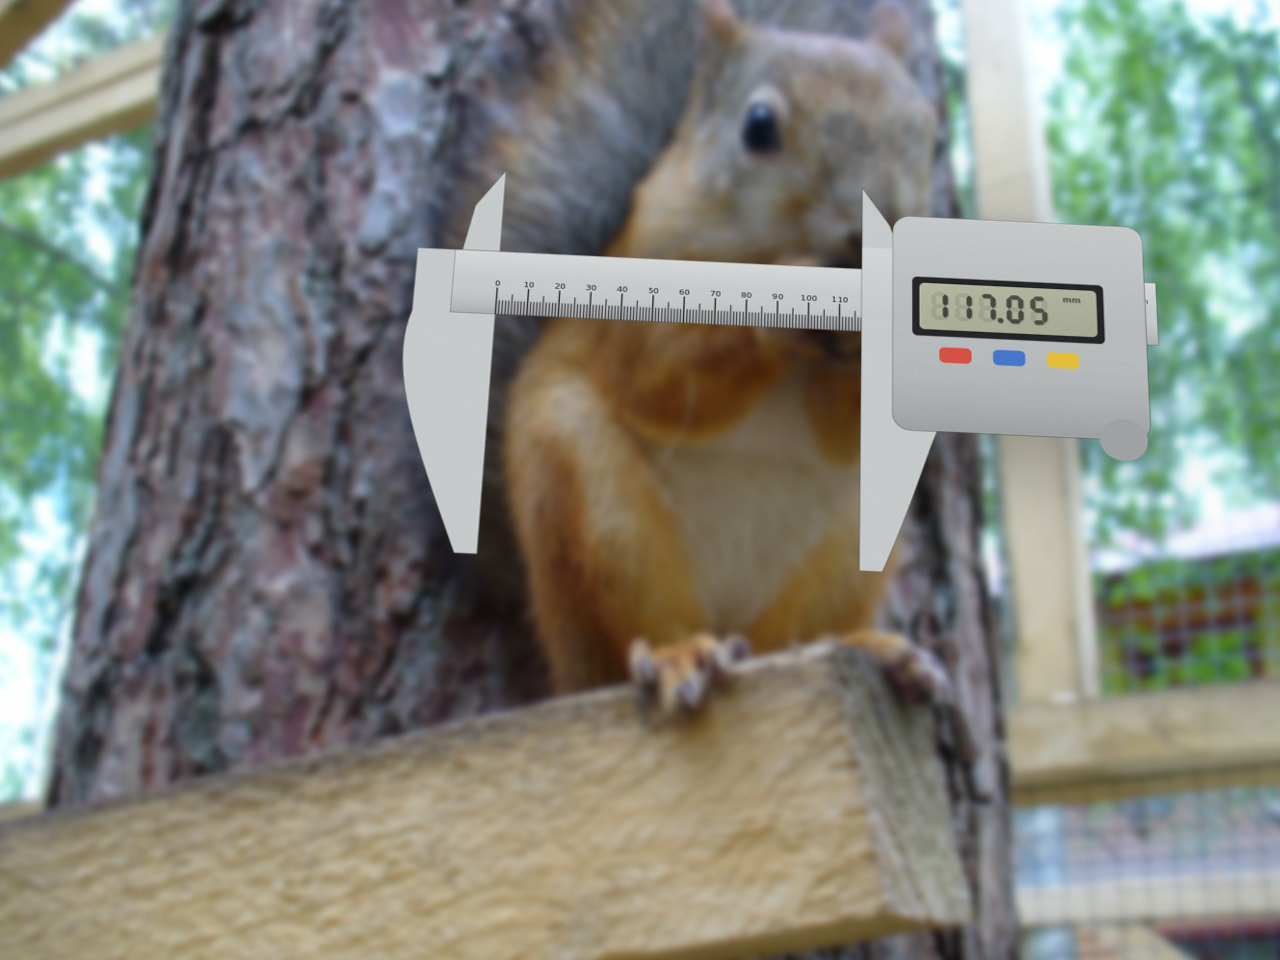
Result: 117.05 mm
